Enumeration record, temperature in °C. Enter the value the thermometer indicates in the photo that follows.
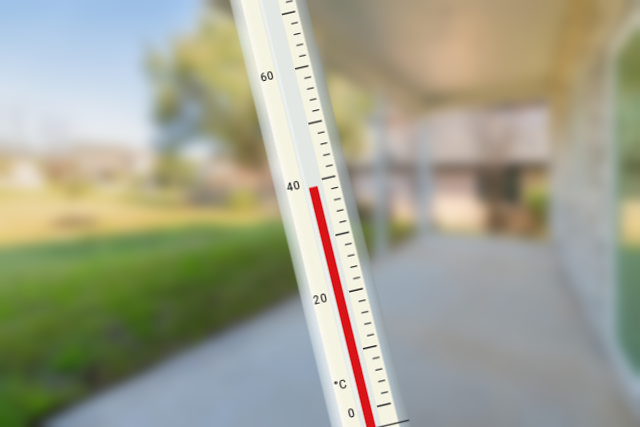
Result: 39 °C
